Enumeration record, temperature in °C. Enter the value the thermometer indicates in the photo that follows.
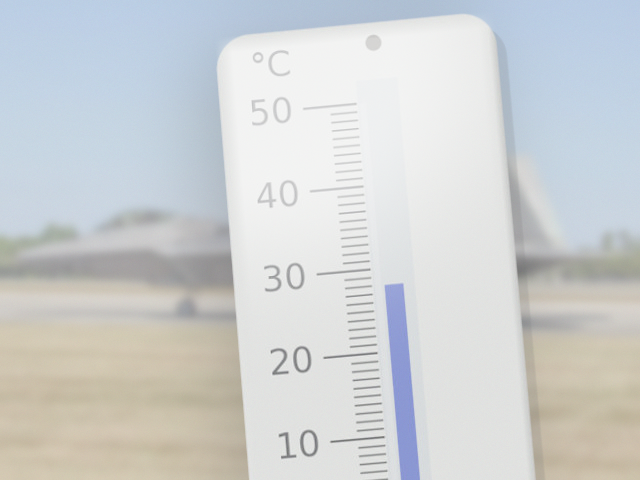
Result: 28 °C
